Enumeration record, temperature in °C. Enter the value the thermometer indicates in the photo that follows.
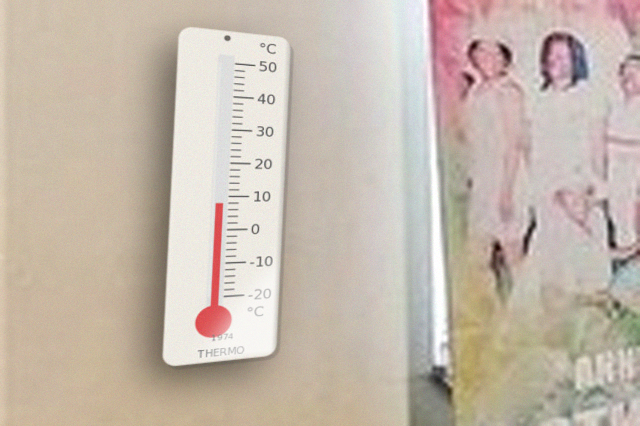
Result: 8 °C
